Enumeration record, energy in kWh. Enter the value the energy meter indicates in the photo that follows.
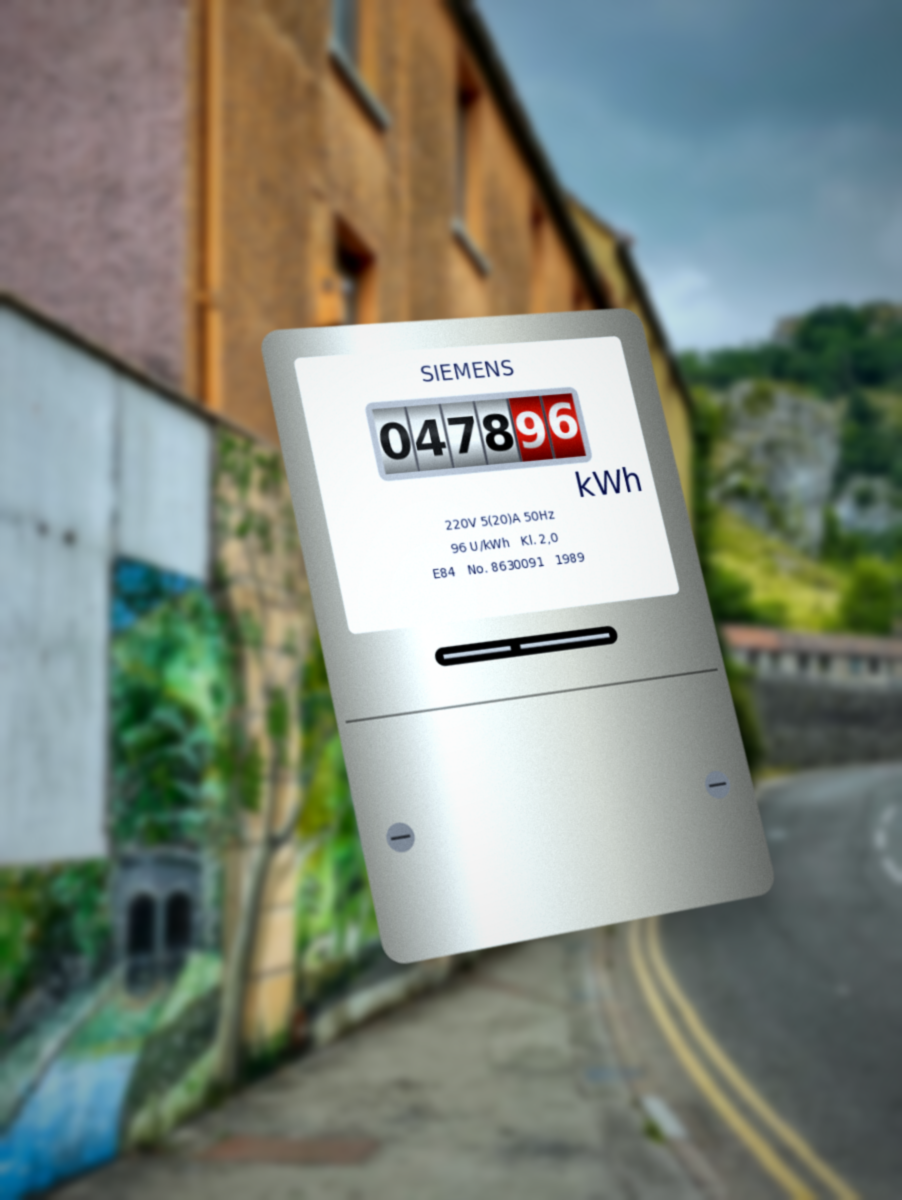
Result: 478.96 kWh
